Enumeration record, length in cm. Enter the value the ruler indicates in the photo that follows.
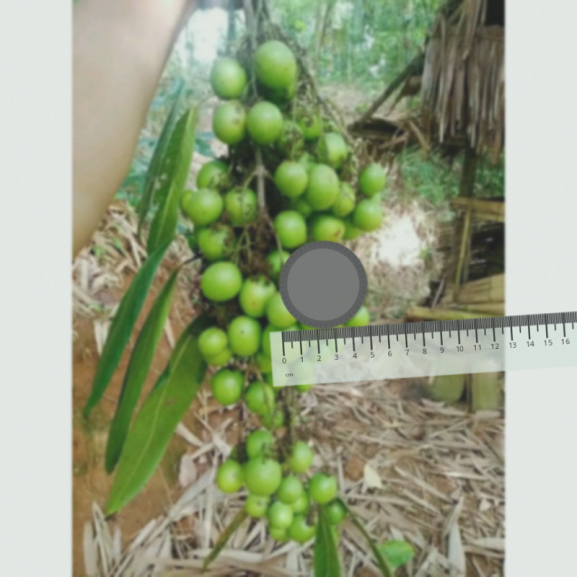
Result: 5 cm
